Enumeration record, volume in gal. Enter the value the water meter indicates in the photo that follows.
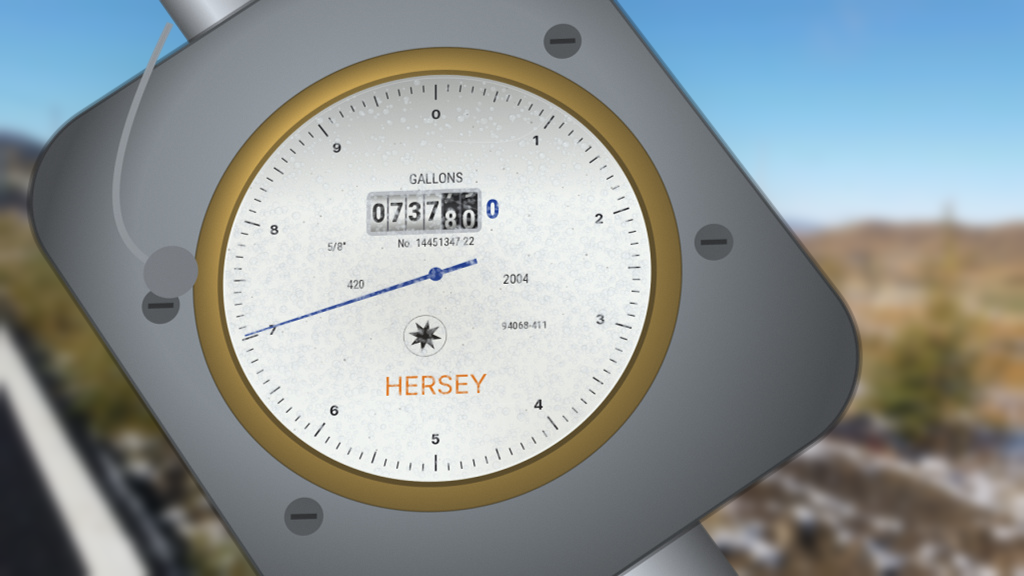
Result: 737797.0 gal
